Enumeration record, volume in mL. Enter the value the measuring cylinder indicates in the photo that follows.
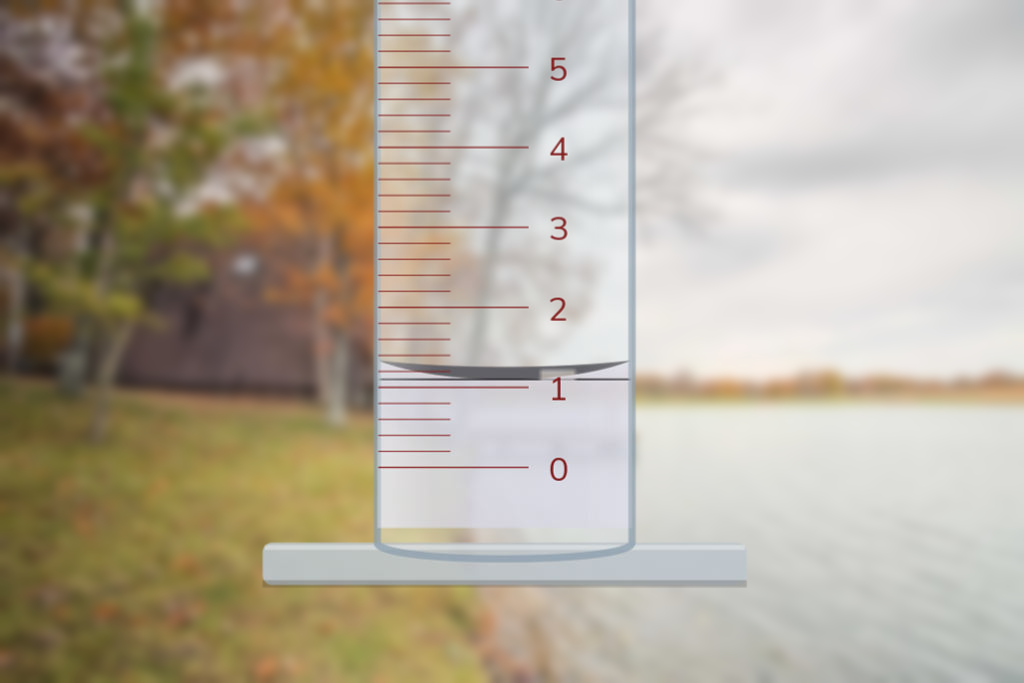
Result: 1.1 mL
